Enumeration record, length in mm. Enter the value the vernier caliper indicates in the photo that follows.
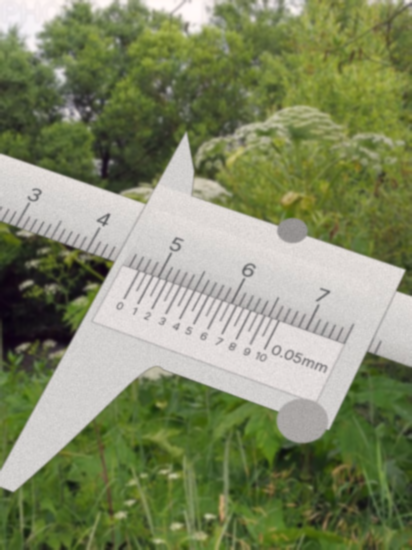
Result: 47.4 mm
